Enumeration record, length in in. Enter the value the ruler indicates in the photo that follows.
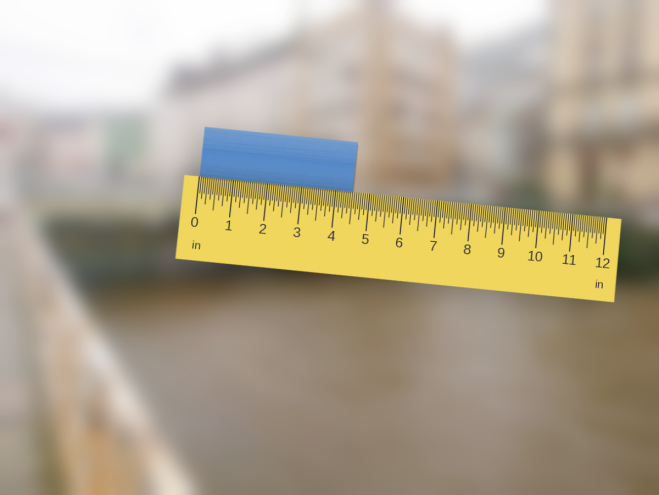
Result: 4.5 in
